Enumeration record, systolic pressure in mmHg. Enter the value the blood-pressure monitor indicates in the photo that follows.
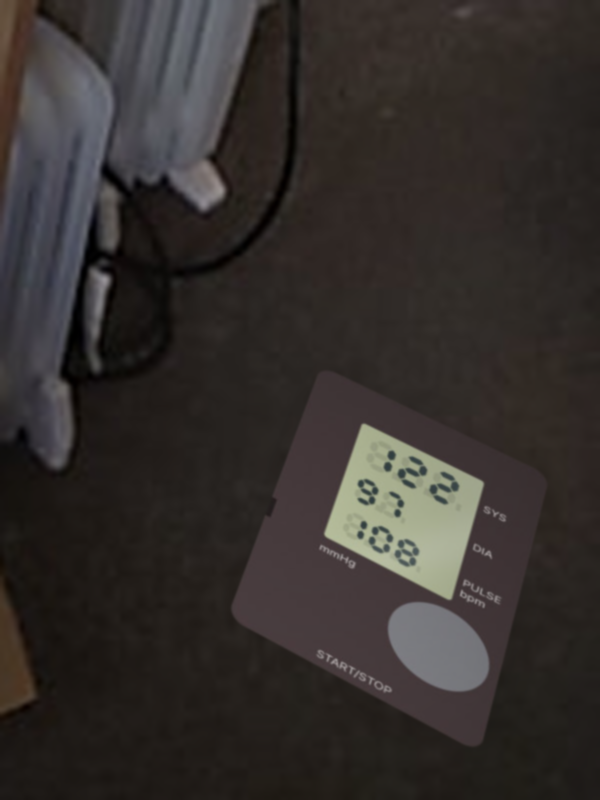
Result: 122 mmHg
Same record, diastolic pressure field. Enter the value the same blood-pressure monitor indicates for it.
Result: 97 mmHg
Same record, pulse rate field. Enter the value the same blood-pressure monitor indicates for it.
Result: 108 bpm
